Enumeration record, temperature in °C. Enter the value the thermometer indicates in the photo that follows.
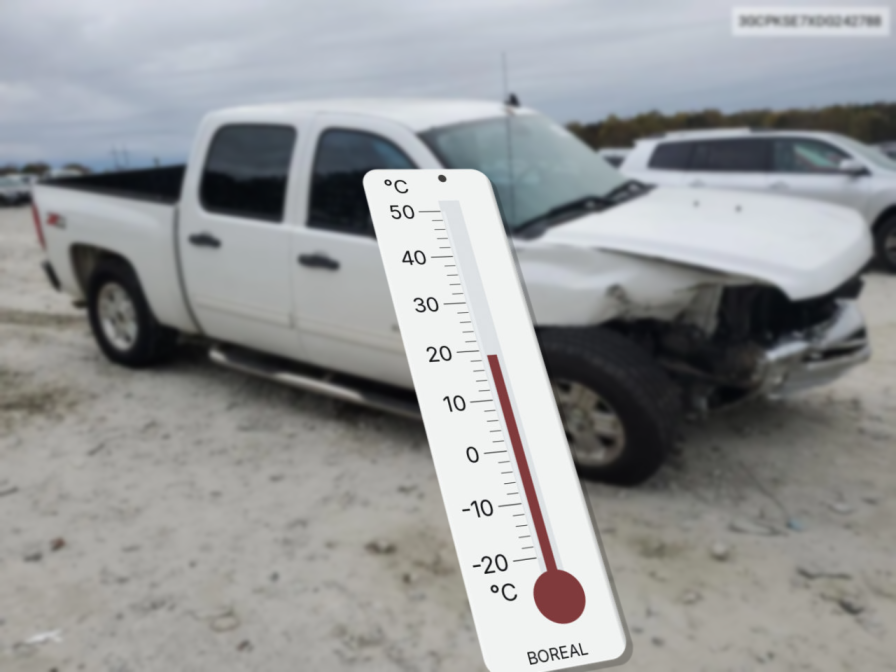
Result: 19 °C
